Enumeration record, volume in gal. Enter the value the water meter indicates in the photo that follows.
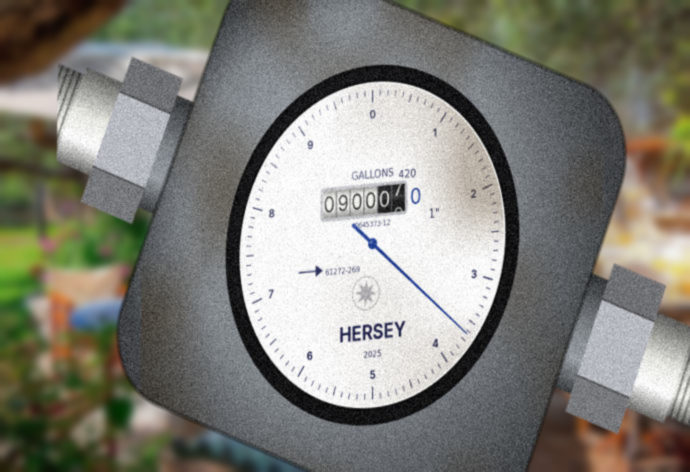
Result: 900073.6 gal
